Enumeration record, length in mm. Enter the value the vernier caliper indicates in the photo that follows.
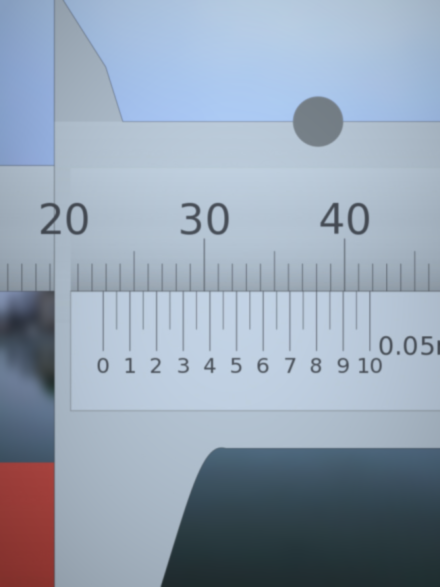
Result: 22.8 mm
